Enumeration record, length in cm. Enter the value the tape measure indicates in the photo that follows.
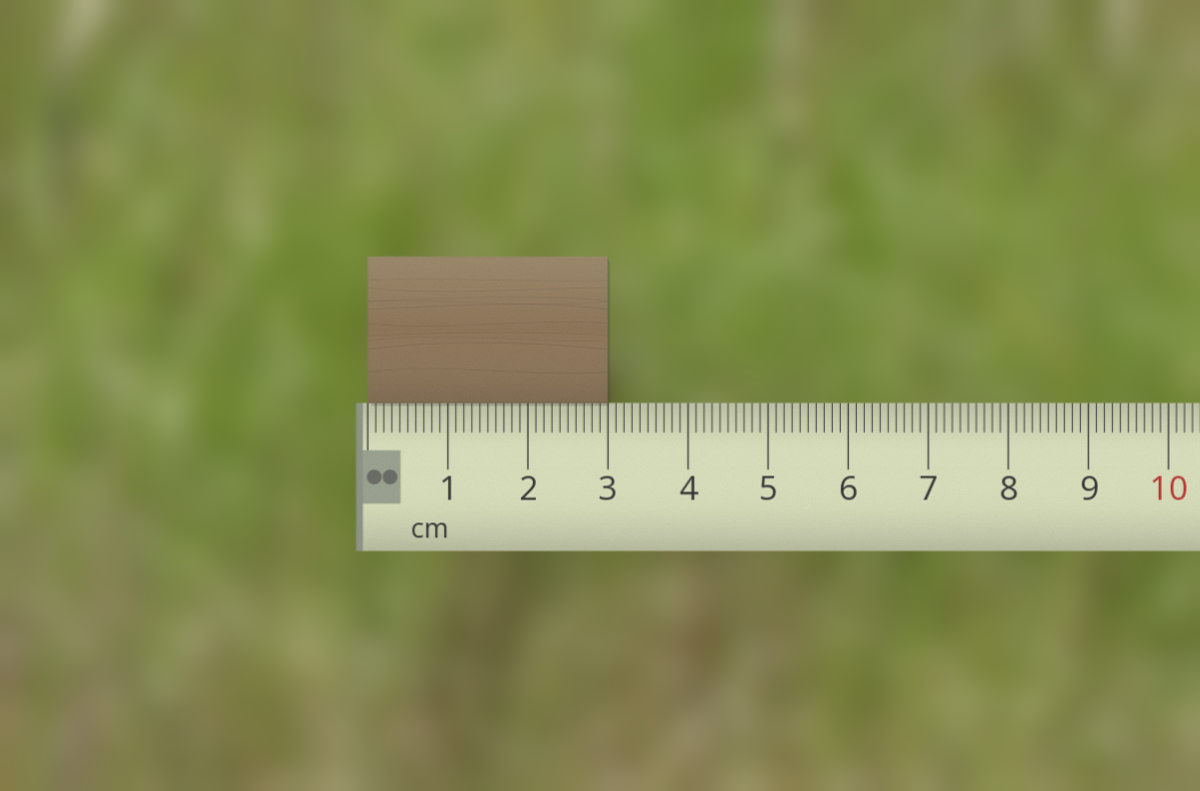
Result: 3 cm
